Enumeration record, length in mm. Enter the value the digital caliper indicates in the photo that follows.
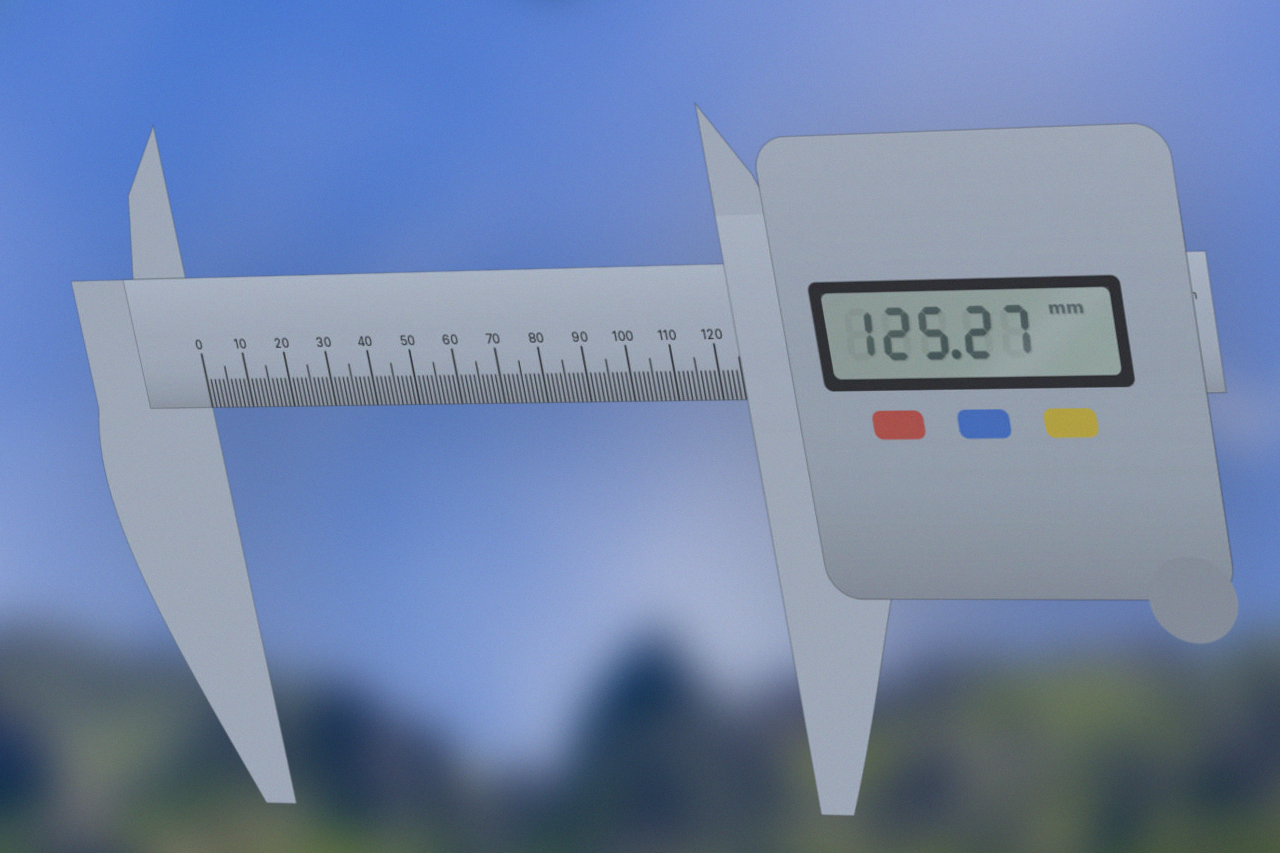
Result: 125.27 mm
